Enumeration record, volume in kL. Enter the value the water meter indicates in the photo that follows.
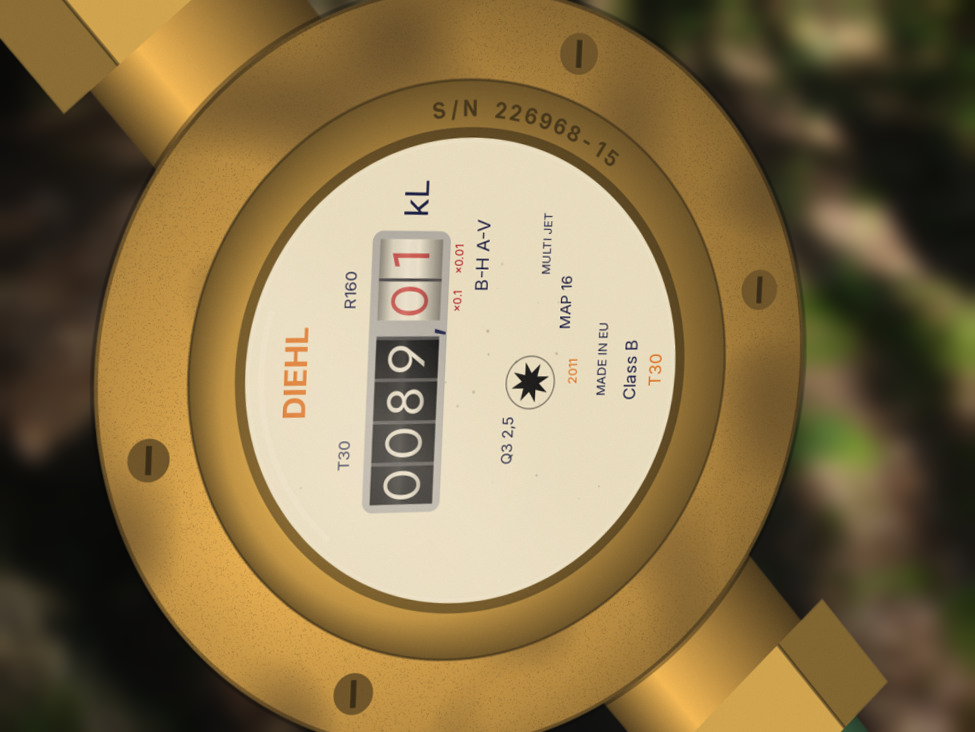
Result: 89.01 kL
